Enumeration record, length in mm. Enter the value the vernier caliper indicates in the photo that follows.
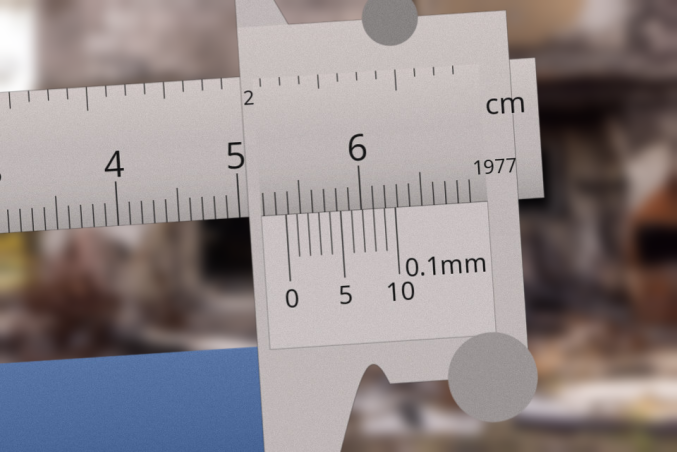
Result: 53.8 mm
